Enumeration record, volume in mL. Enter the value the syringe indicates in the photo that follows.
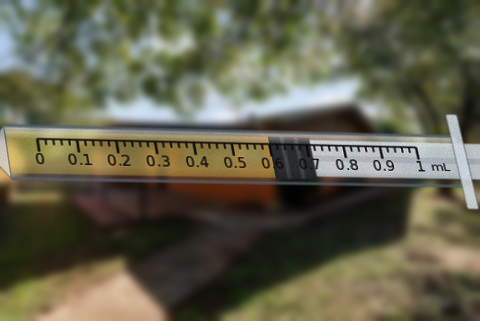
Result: 0.6 mL
